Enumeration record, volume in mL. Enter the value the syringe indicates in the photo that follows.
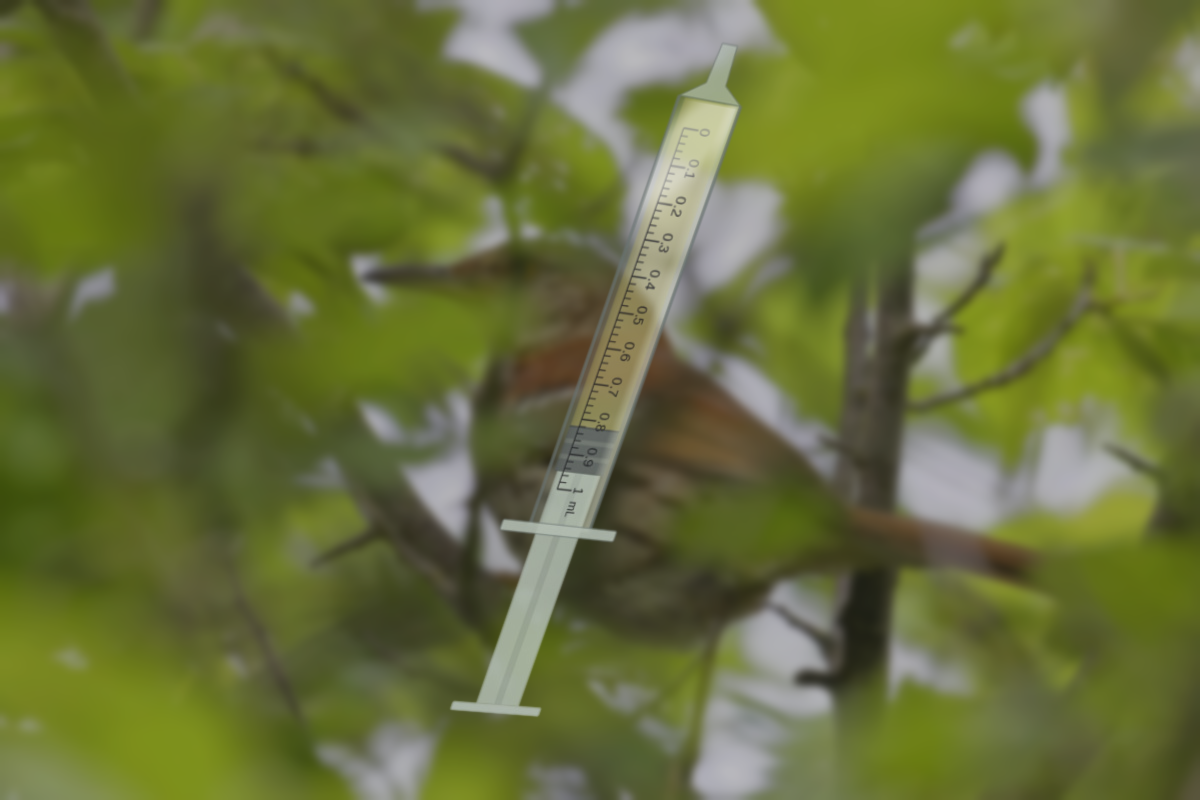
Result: 0.82 mL
